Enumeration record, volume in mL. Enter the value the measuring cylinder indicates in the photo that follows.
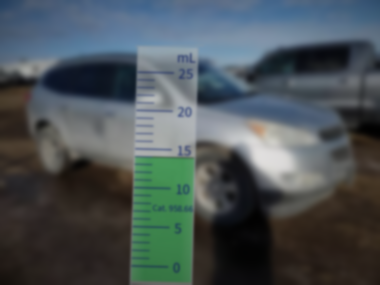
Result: 14 mL
